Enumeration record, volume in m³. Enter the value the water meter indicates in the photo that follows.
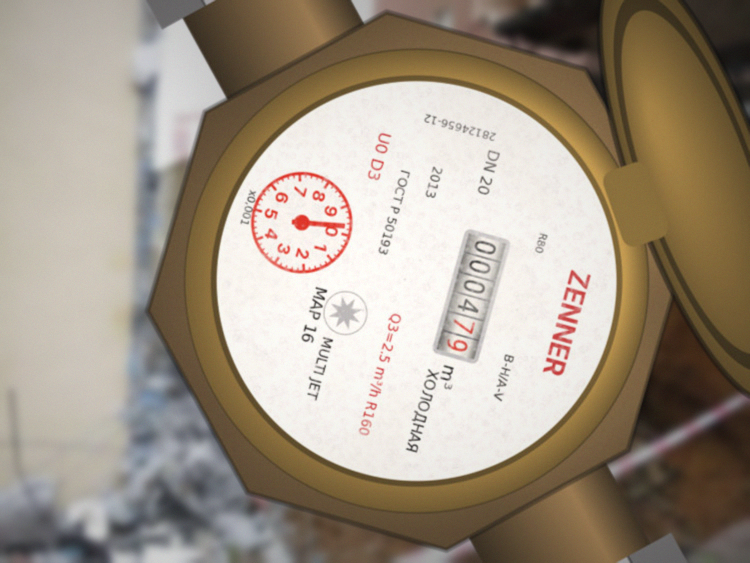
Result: 4.789 m³
